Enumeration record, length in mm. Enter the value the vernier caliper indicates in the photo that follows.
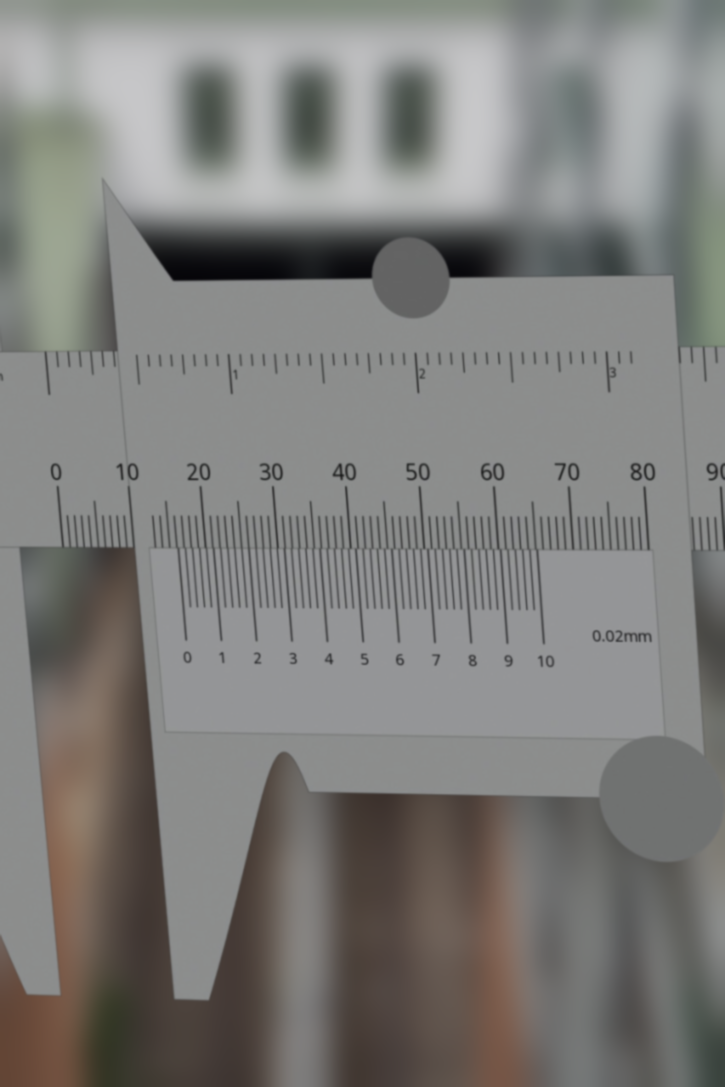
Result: 16.2 mm
